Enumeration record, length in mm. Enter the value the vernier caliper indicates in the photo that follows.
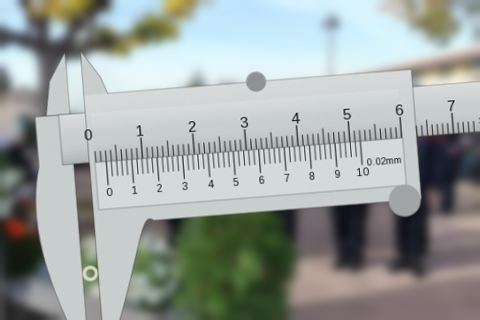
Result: 3.0 mm
